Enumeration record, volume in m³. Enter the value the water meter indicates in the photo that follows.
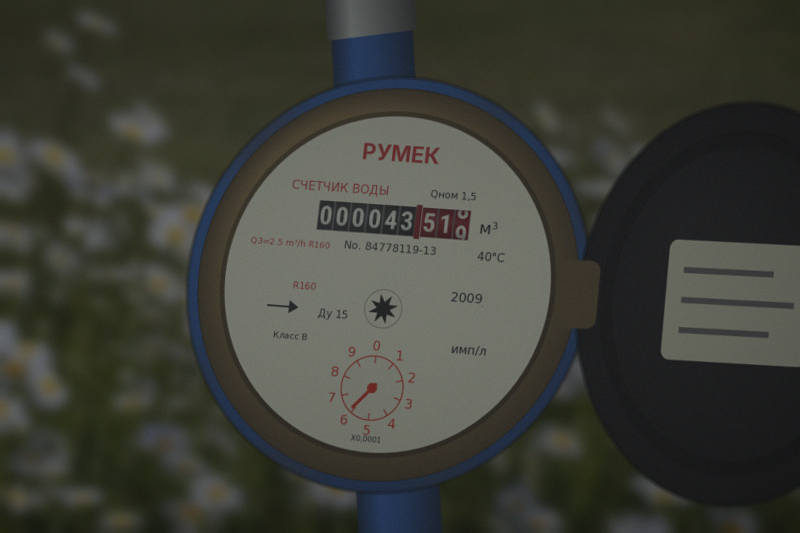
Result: 43.5186 m³
